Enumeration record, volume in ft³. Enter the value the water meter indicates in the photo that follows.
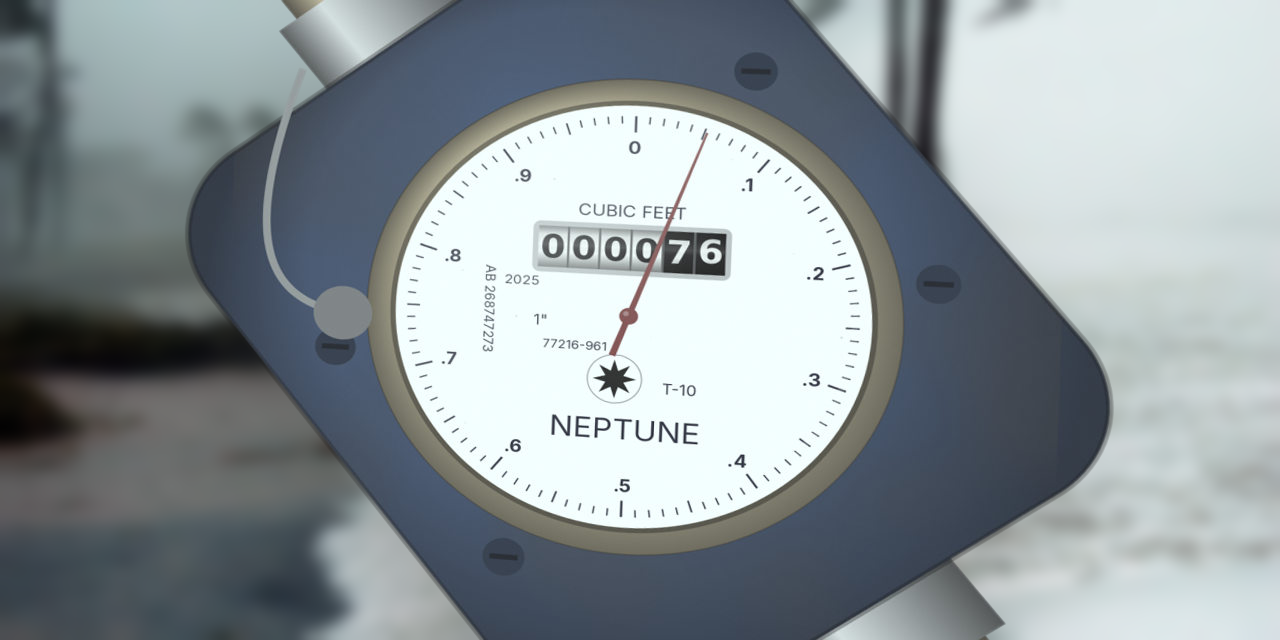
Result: 76.05 ft³
